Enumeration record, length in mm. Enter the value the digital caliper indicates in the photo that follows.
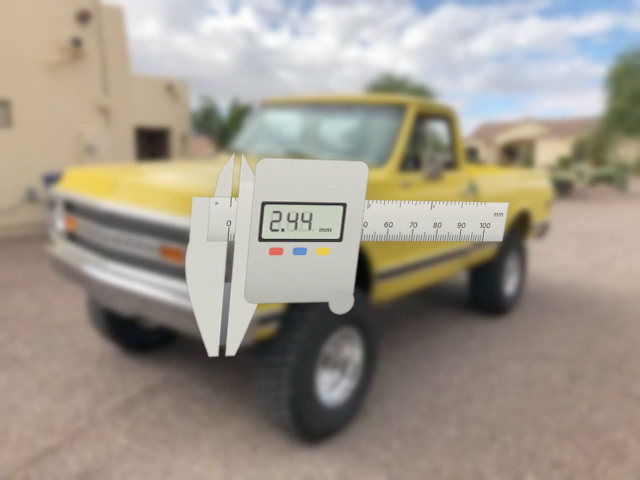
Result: 2.44 mm
